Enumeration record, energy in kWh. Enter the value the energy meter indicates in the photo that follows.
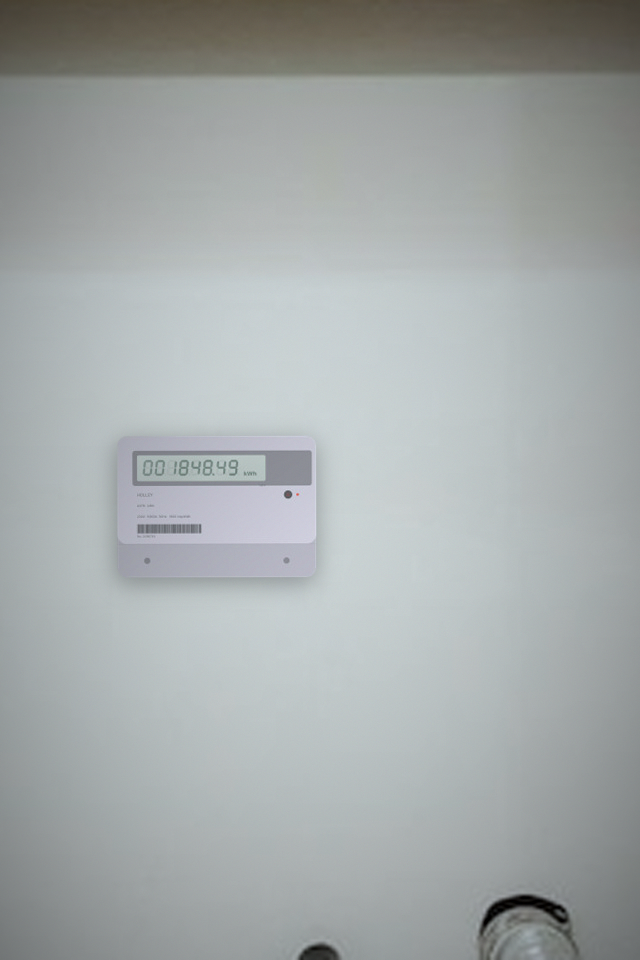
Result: 1848.49 kWh
